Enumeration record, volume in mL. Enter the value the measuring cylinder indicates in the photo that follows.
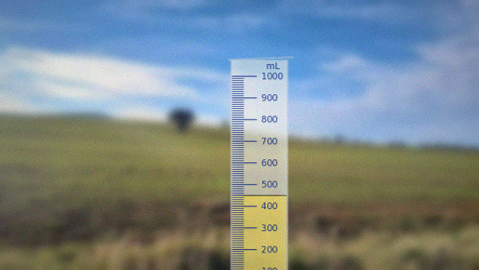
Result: 450 mL
